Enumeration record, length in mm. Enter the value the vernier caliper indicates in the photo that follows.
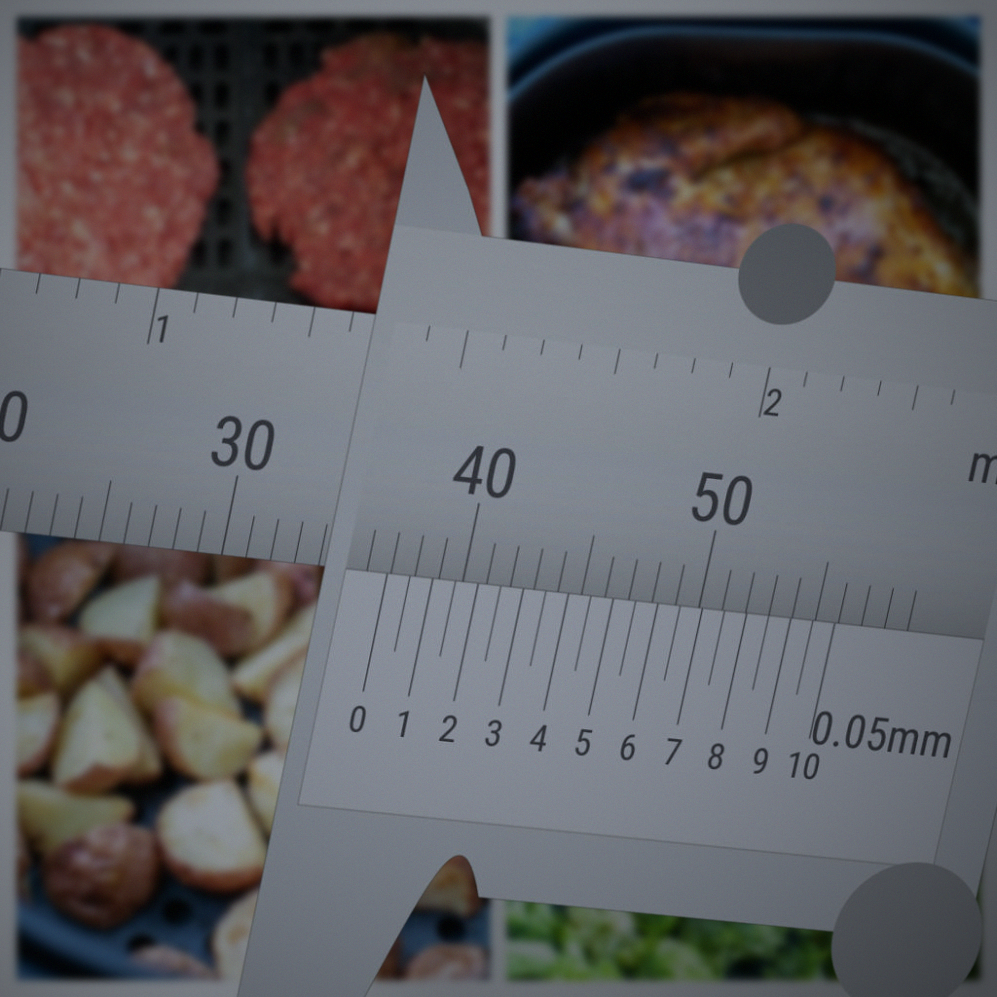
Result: 36.85 mm
